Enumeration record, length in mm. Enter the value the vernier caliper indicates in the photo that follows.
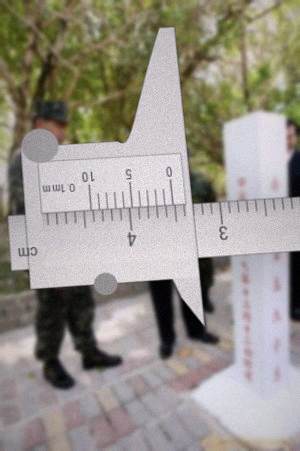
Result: 35.2 mm
